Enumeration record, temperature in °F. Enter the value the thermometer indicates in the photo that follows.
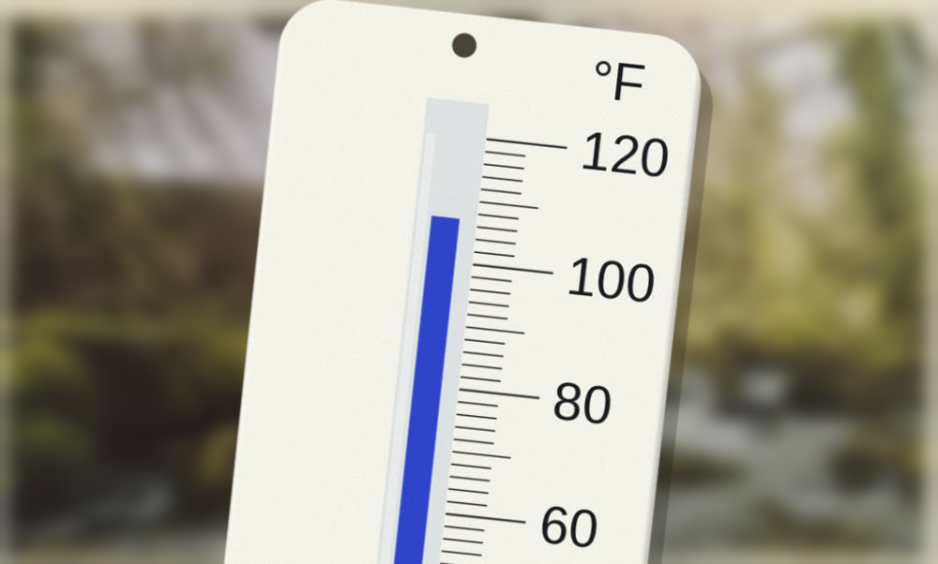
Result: 107 °F
